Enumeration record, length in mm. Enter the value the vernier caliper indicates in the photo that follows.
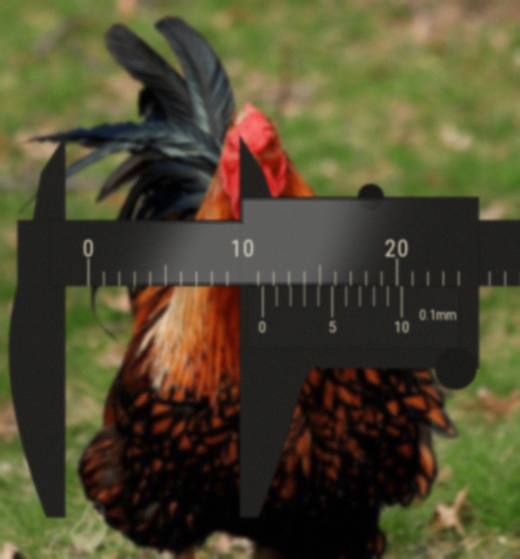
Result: 11.3 mm
